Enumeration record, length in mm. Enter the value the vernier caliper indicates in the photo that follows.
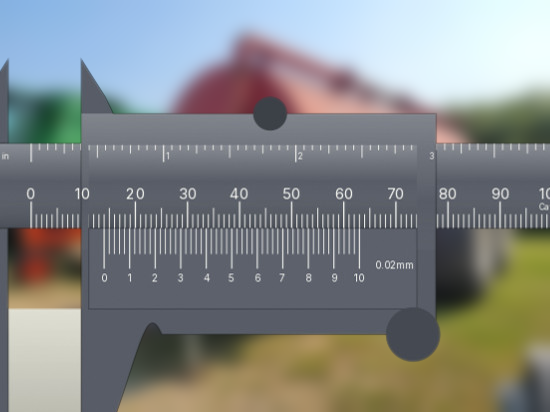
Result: 14.0 mm
